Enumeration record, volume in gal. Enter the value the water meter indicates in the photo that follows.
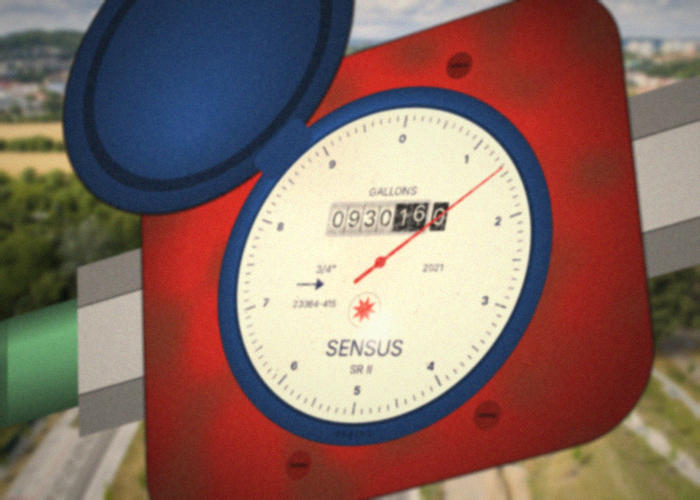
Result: 930161.4 gal
